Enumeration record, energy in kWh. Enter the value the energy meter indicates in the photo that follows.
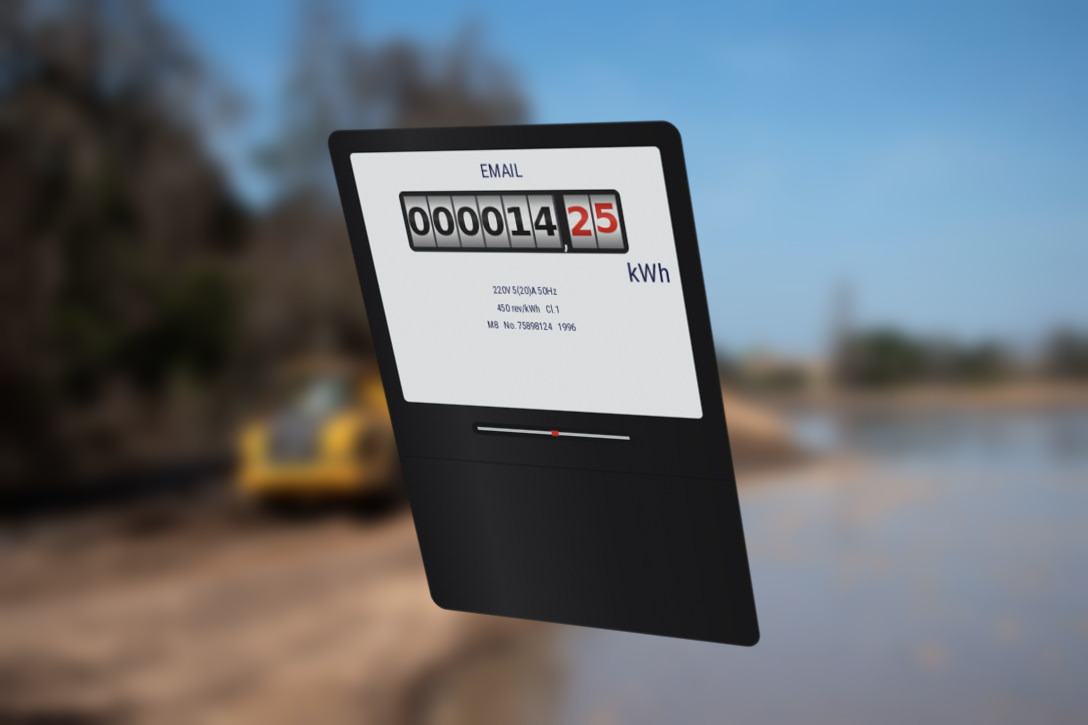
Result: 14.25 kWh
